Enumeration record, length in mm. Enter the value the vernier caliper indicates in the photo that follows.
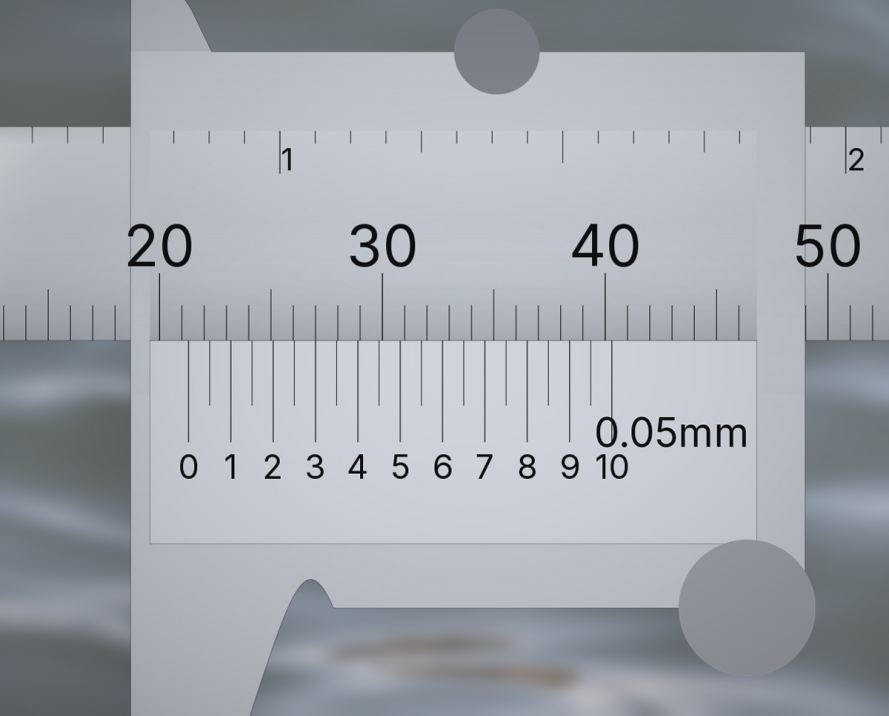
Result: 21.30 mm
